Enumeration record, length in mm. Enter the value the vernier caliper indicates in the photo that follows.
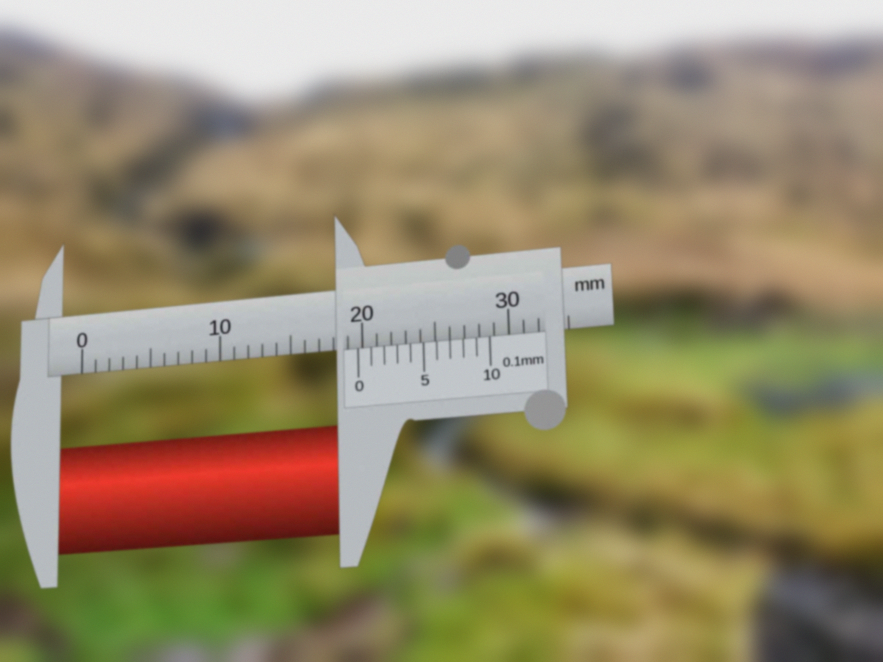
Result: 19.7 mm
